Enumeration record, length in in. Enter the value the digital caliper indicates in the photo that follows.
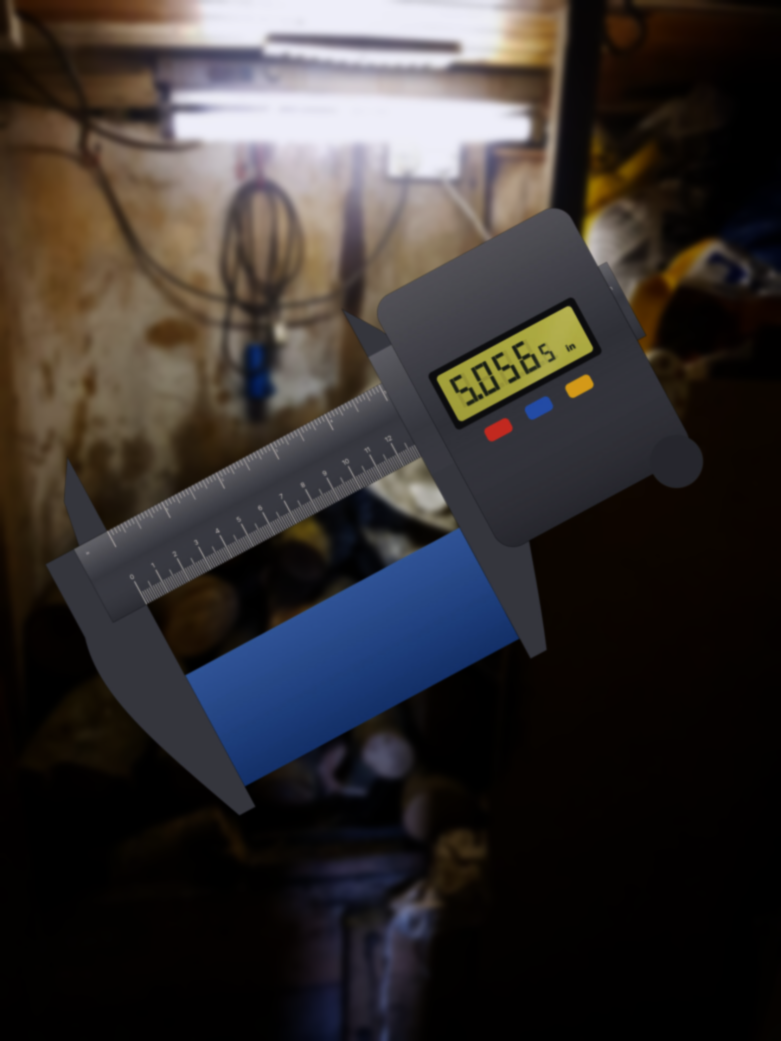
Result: 5.0565 in
